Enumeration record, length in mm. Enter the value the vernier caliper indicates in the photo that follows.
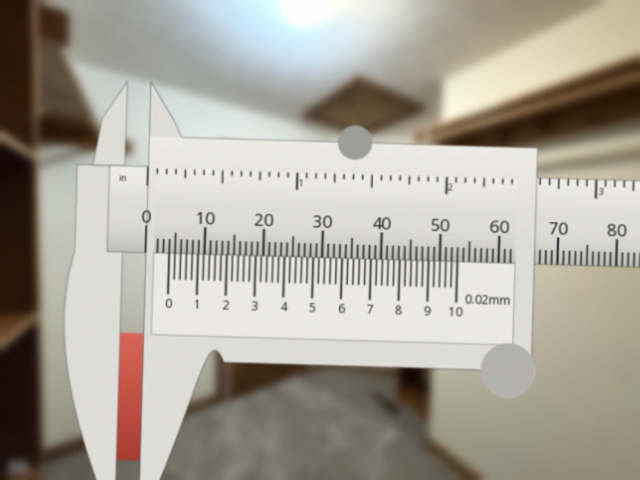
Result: 4.0 mm
